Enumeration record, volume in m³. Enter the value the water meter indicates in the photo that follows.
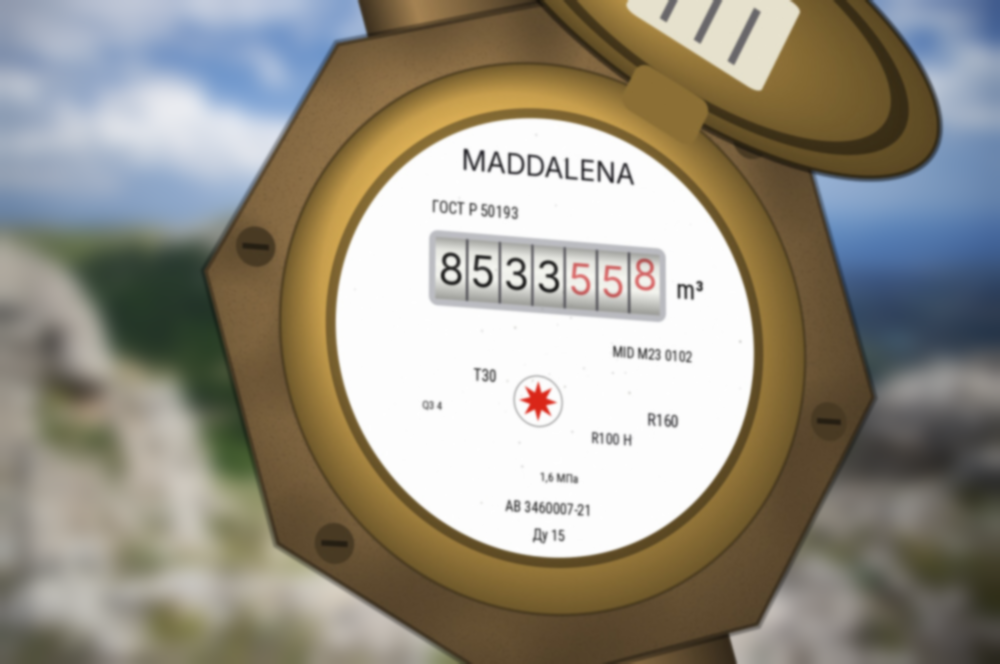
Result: 8533.558 m³
